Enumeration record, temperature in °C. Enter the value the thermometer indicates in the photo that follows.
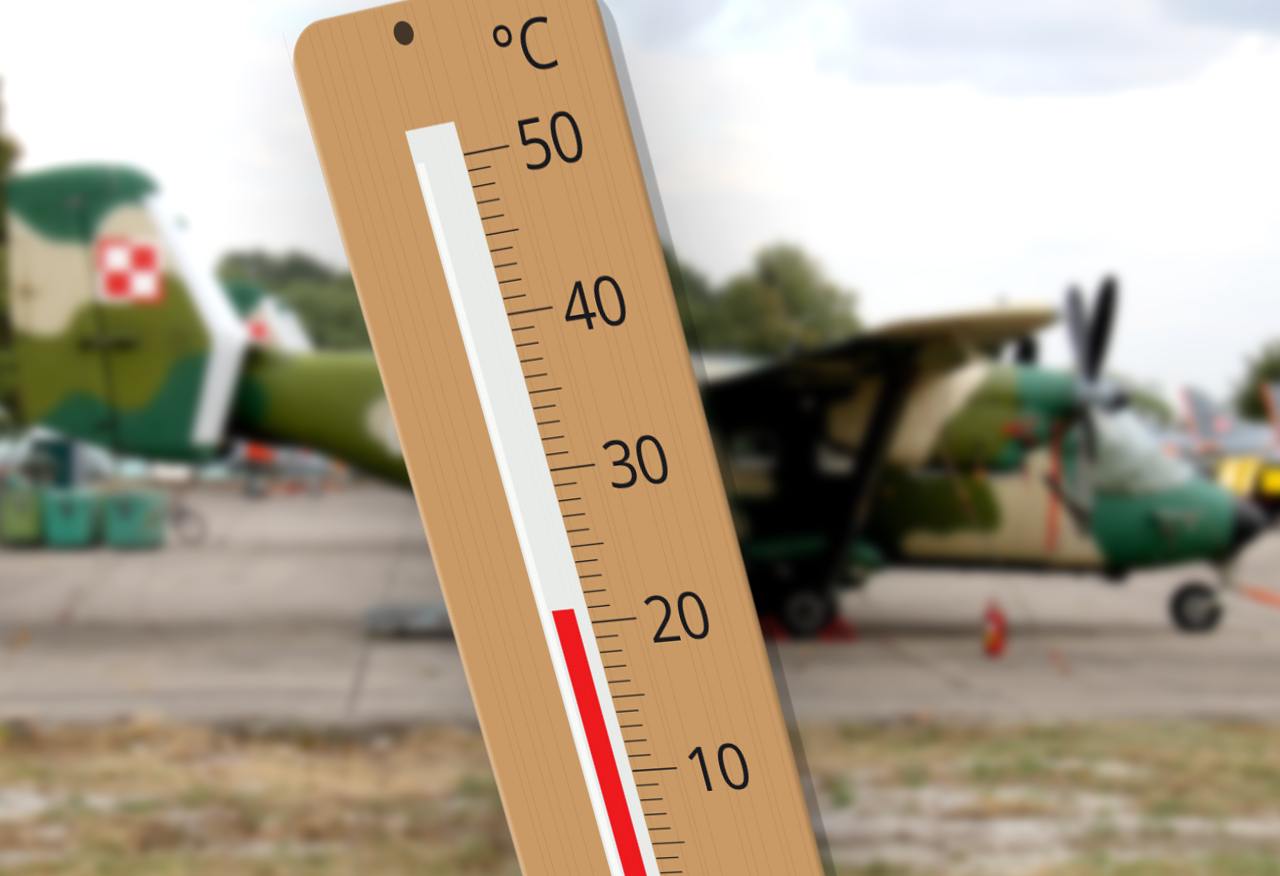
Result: 21 °C
